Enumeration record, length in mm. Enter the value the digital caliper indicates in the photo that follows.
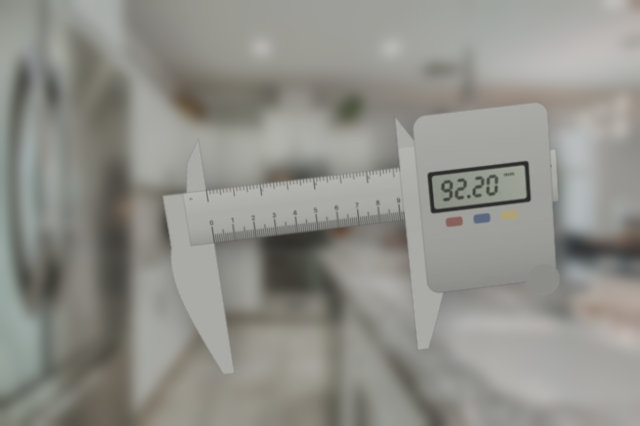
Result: 92.20 mm
